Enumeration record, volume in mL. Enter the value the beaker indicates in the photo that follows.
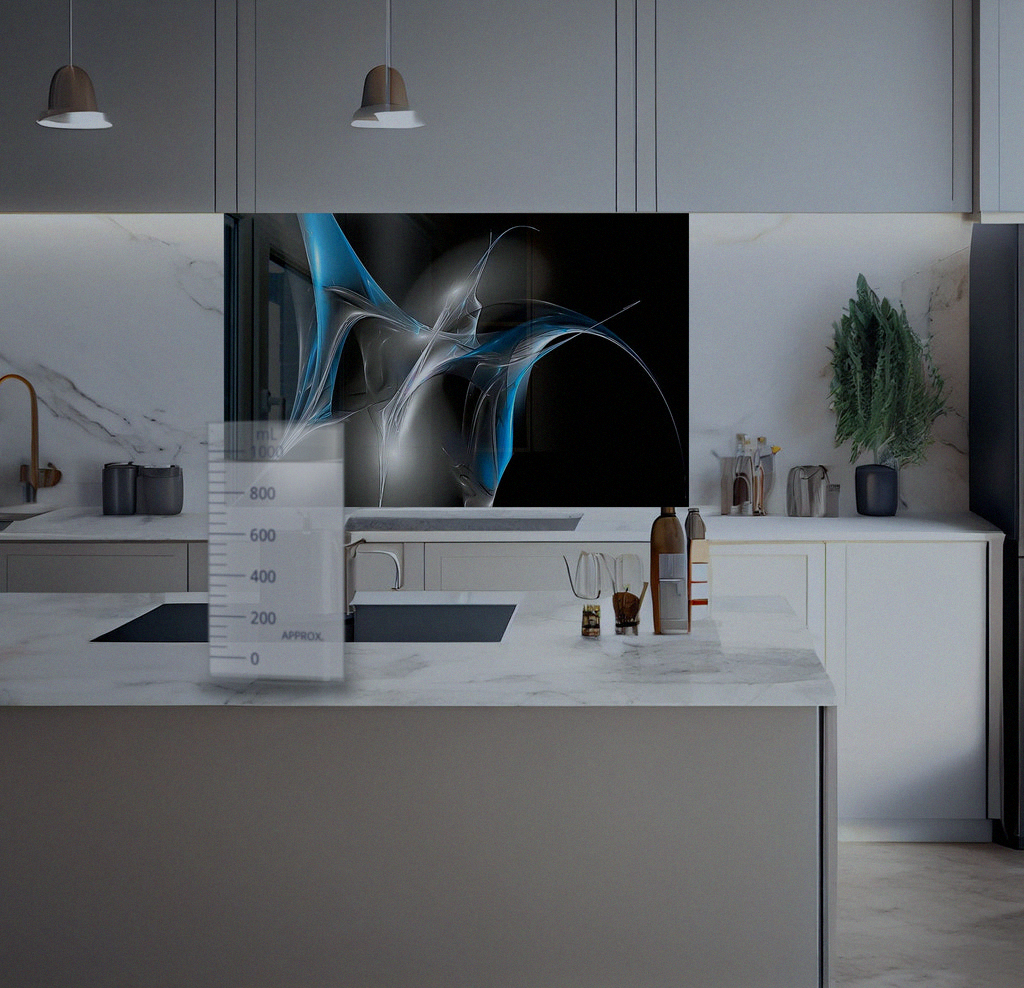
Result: 950 mL
